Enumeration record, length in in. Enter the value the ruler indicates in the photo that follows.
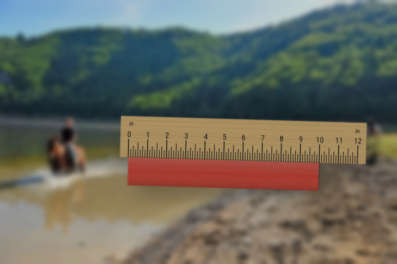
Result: 10 in
